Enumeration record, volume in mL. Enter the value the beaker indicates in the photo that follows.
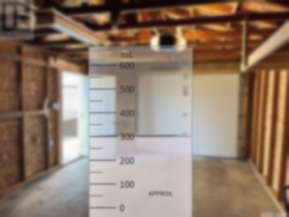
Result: 300 mL
